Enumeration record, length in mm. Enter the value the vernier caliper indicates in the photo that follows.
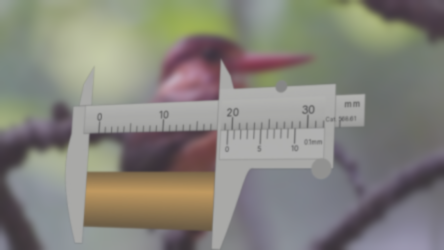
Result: 19.4 mm
